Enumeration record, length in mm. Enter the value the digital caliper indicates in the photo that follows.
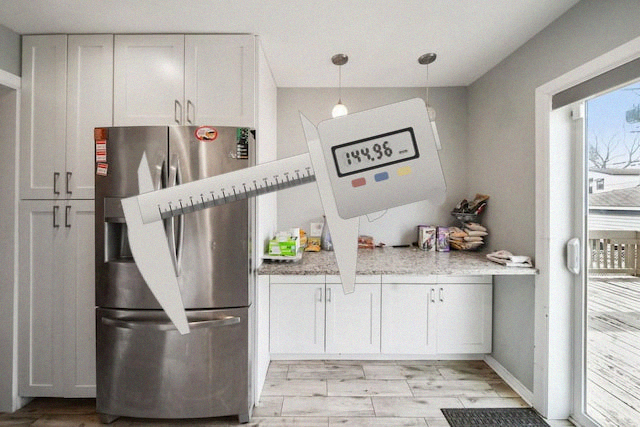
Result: 144.96 mm
